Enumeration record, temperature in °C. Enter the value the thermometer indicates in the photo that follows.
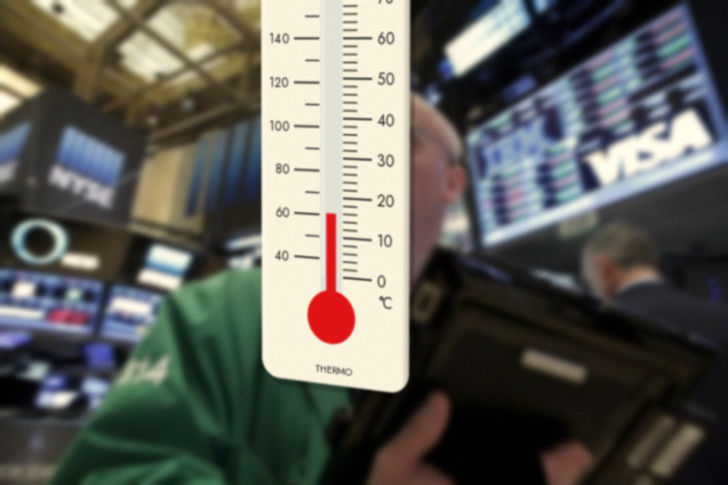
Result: 16 °C
